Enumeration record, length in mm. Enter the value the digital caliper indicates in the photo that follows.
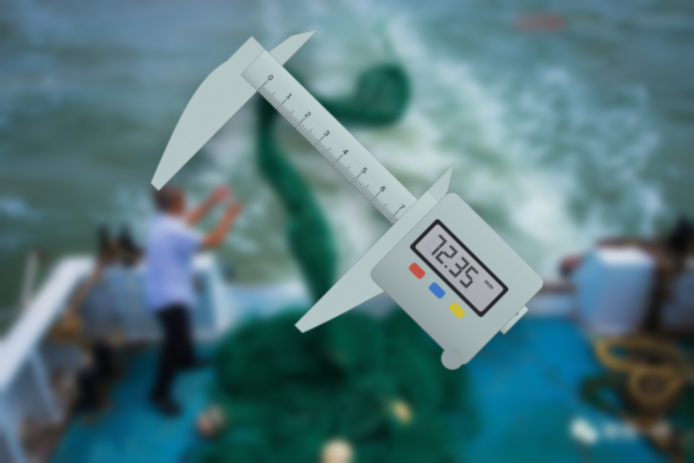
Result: 72.35 mm
